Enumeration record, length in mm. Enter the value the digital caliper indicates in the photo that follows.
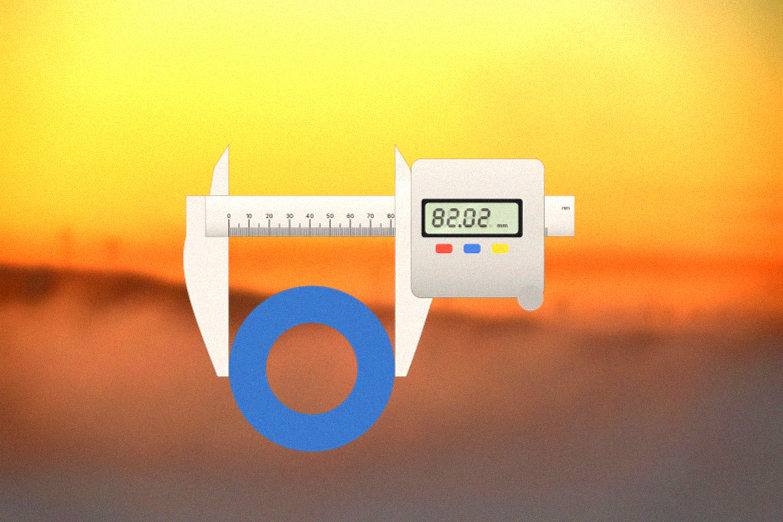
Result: 82.02 mm
